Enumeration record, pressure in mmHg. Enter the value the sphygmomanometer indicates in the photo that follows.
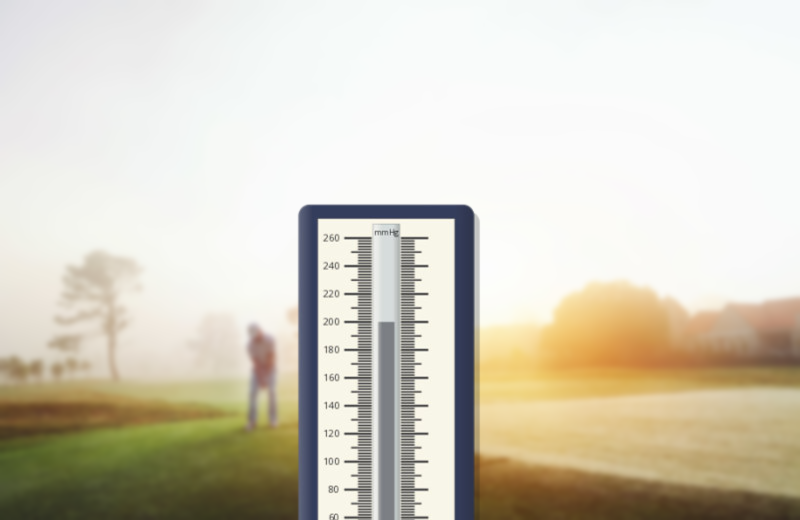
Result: 200 mmHg
